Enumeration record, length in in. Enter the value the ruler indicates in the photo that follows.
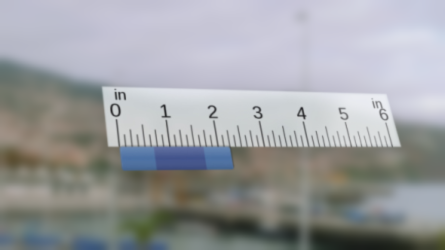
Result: 2.25 in
